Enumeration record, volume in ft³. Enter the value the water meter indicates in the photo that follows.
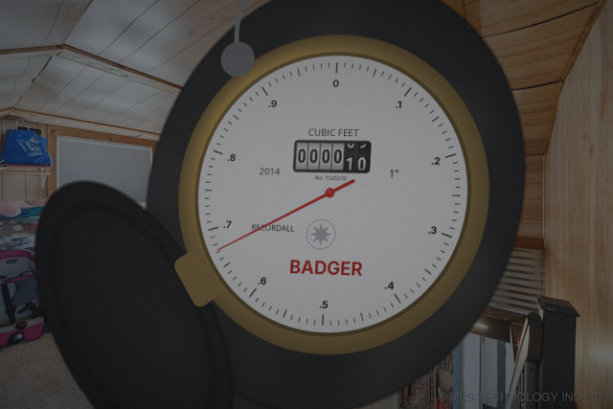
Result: 9.67 ft³
